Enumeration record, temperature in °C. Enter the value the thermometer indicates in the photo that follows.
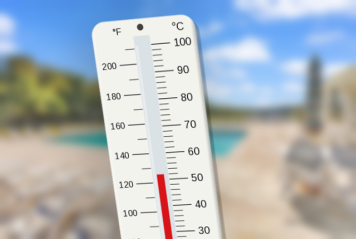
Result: 52 °C
